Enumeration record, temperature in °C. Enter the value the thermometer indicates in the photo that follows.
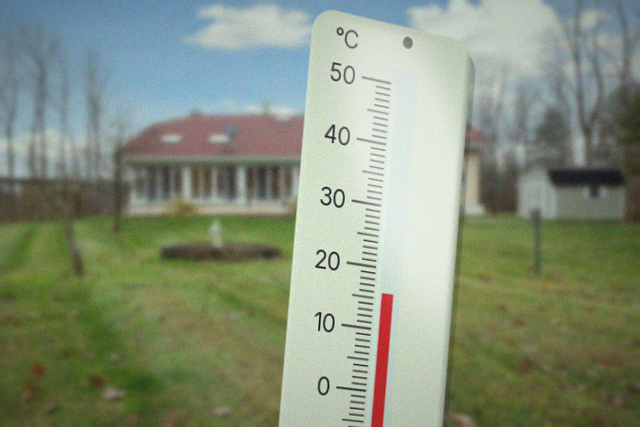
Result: 16 °C
